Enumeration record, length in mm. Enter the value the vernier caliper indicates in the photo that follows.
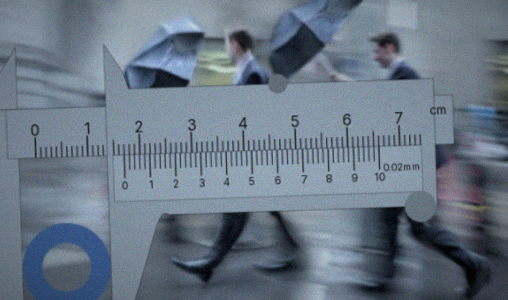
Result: 17.0 mm
